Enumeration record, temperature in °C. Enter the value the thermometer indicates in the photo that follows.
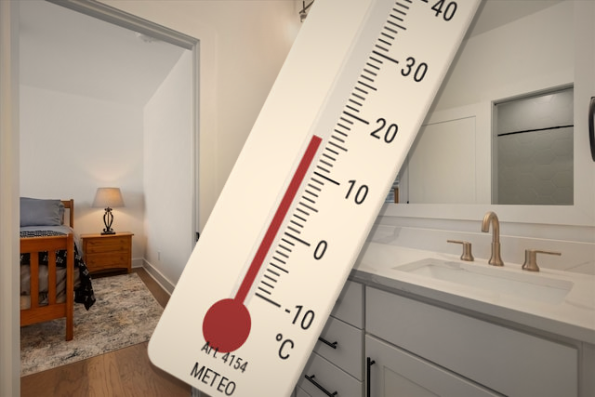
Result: 15 °C
